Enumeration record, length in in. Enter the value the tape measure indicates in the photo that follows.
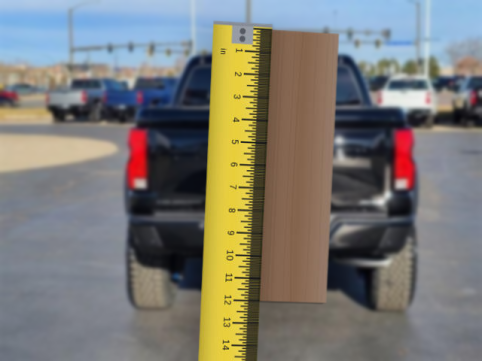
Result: 12 in
